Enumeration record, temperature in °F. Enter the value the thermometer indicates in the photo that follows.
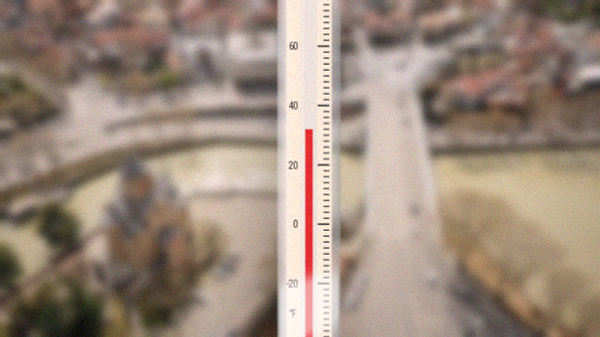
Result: 32 °F
